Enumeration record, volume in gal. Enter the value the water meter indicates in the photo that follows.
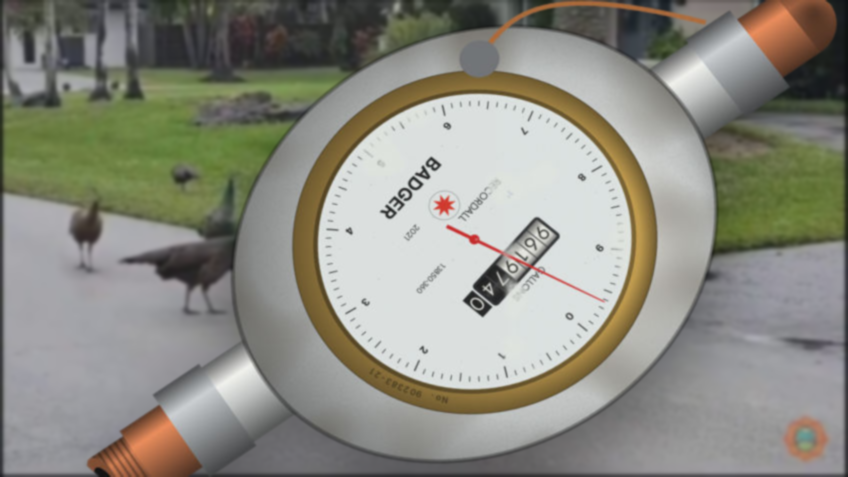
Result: 9619739.6 gal
